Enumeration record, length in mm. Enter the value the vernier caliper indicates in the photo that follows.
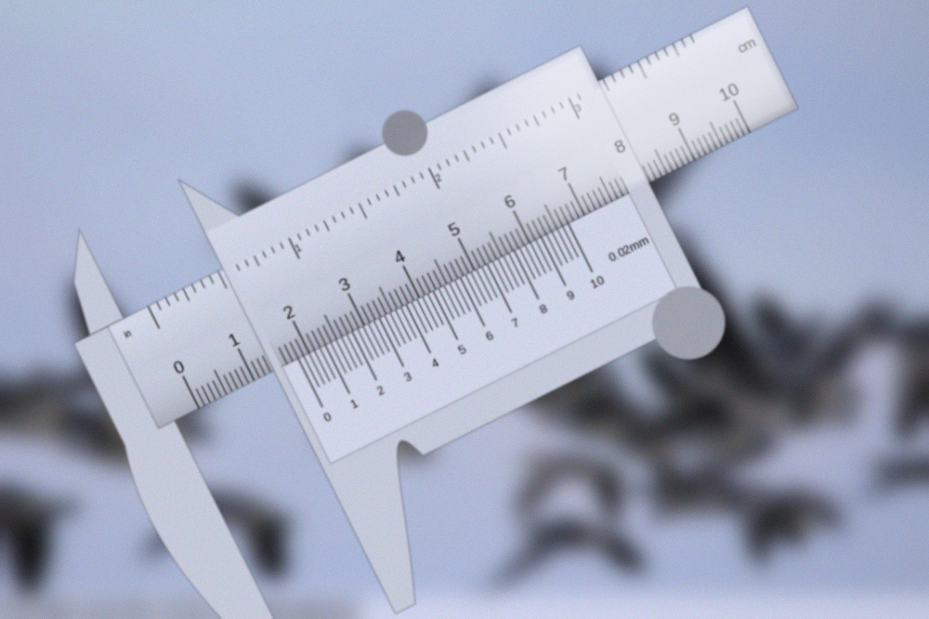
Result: 18.0 mm
